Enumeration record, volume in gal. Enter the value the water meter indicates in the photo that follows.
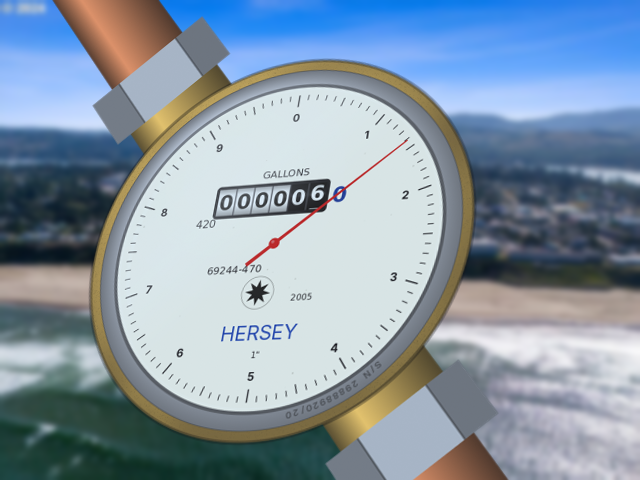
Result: 61.4 gal
